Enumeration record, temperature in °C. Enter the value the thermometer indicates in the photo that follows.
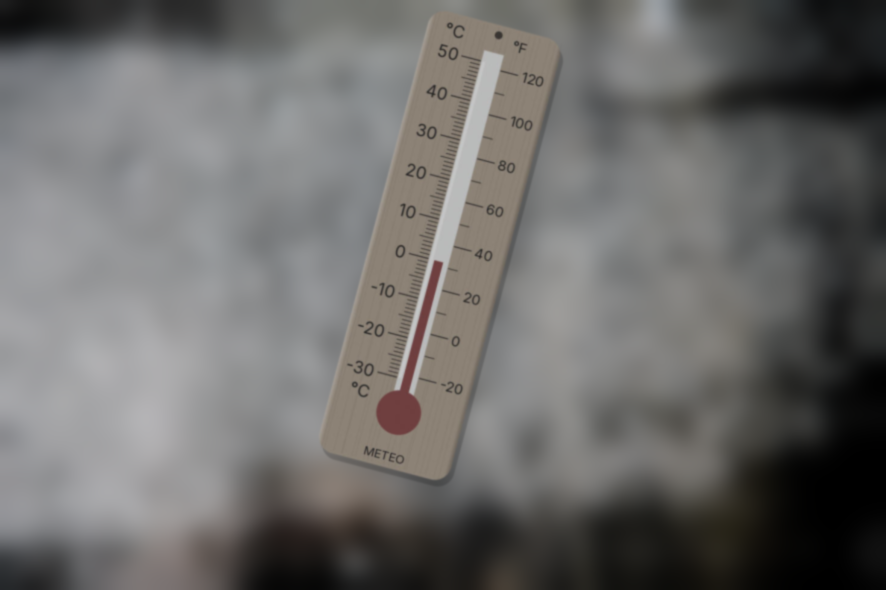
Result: 0 °C
